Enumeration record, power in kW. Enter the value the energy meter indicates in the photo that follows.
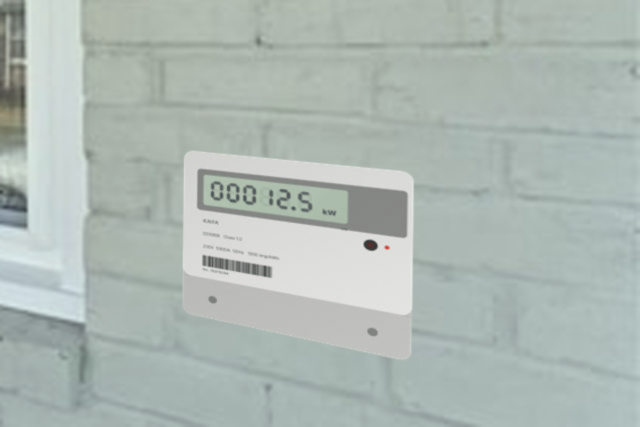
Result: 12.5 kW
